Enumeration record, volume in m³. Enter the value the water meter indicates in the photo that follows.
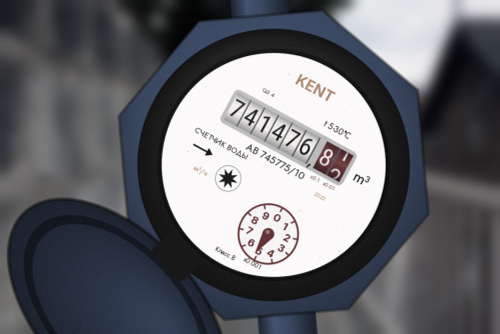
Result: 741476.815 m³
